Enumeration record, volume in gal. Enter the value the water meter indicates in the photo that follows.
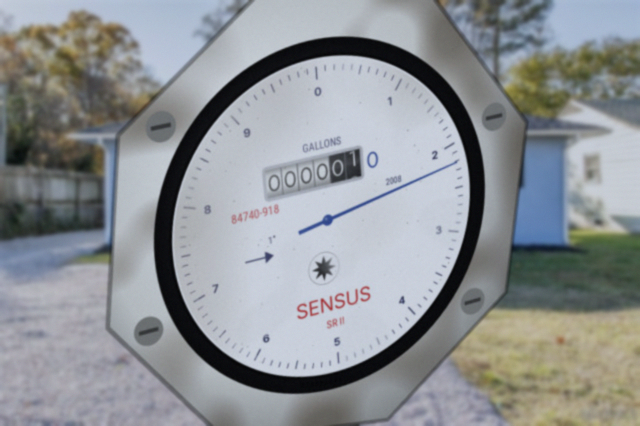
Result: 12.2 gal
